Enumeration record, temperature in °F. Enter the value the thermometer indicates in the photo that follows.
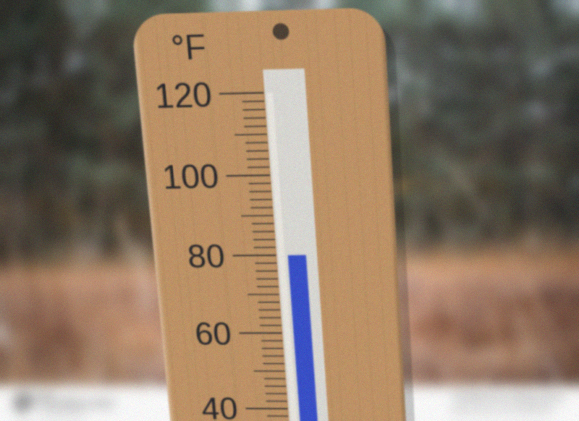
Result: 80 °F
